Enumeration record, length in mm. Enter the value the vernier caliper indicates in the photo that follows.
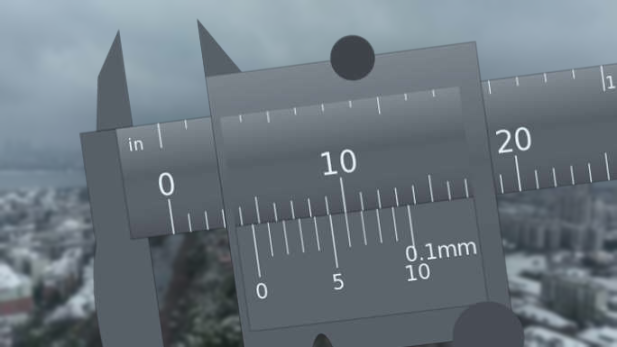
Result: 4.6 mm
